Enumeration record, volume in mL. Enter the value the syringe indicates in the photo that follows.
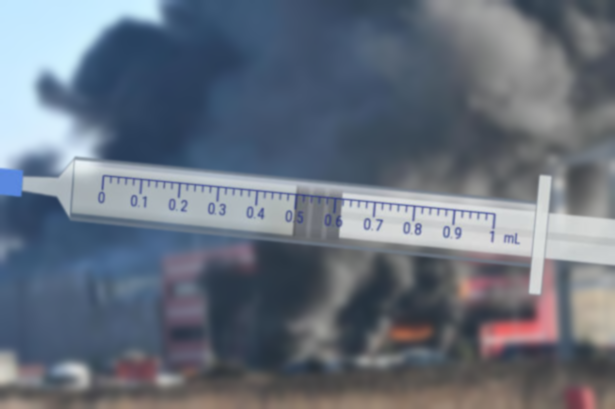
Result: 0.5 mL
